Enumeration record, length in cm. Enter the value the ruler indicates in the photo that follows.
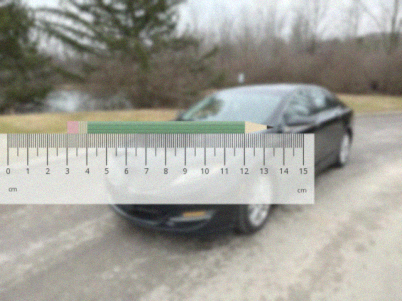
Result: 10.5 cm
